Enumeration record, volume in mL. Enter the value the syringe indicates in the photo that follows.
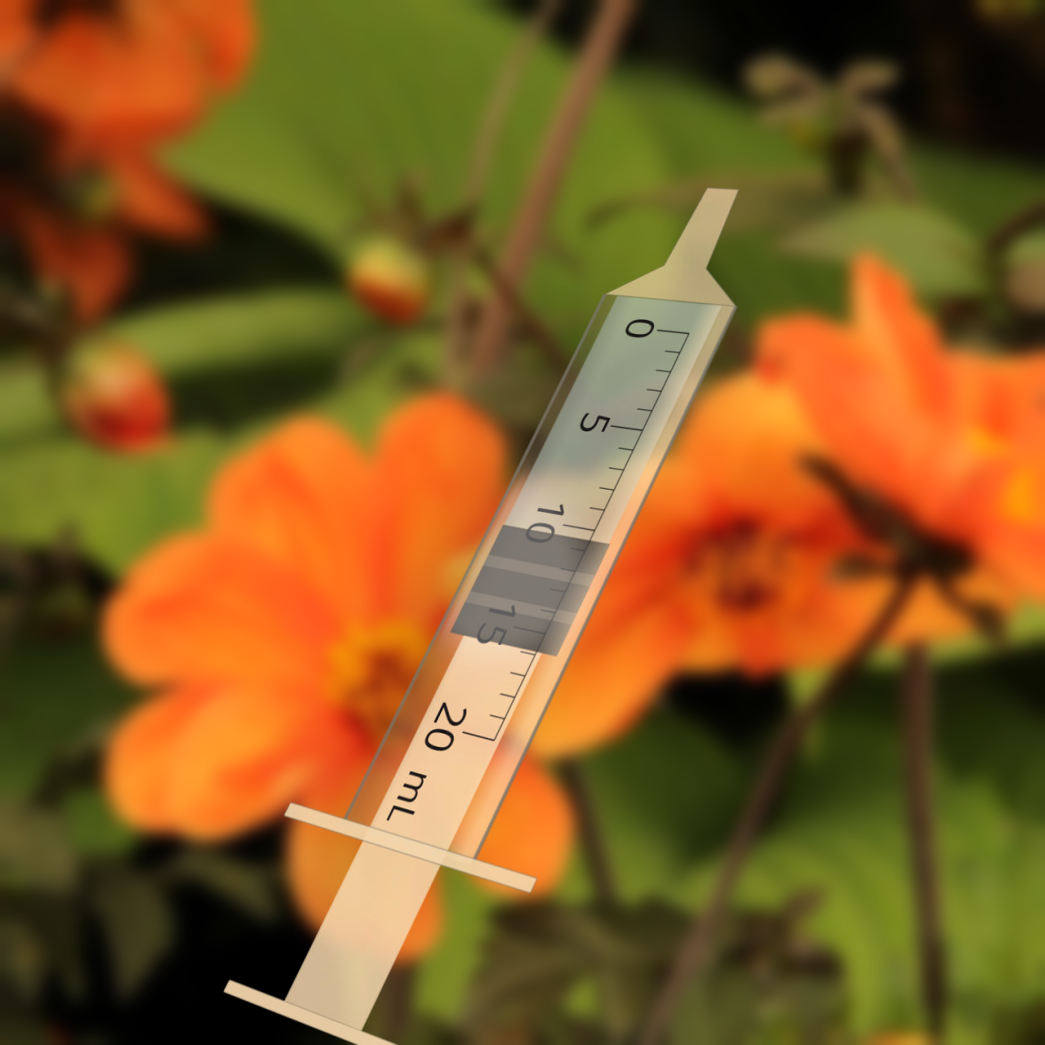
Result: 10.5 mL
